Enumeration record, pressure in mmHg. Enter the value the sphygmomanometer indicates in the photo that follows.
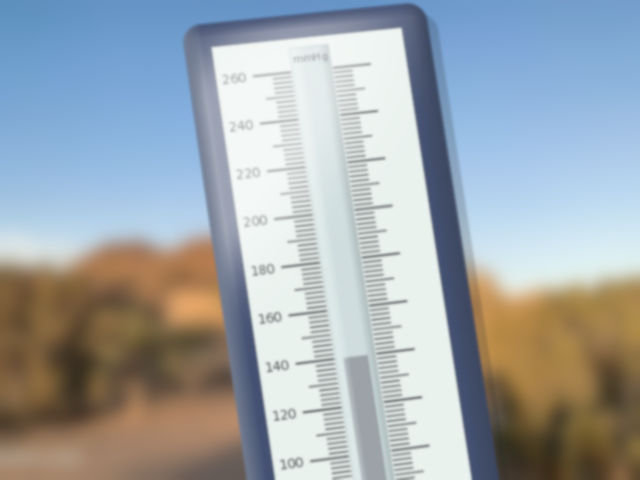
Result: 140 mmHg
